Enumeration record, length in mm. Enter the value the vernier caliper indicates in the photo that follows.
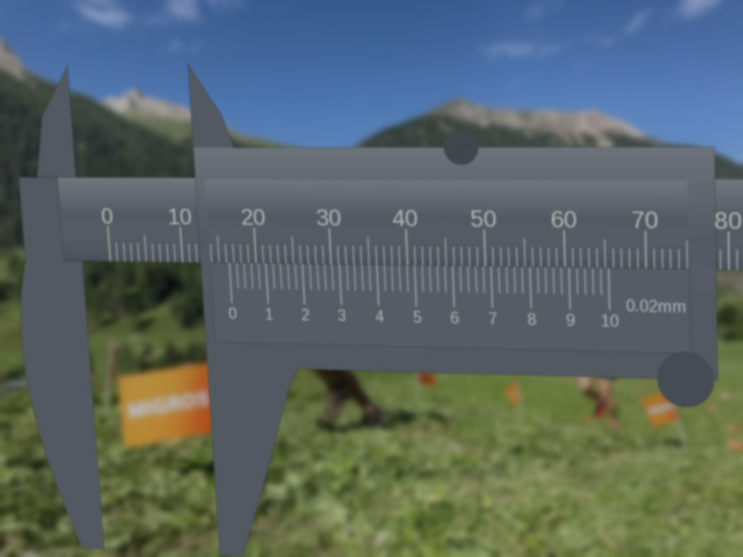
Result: 16.4 mm
